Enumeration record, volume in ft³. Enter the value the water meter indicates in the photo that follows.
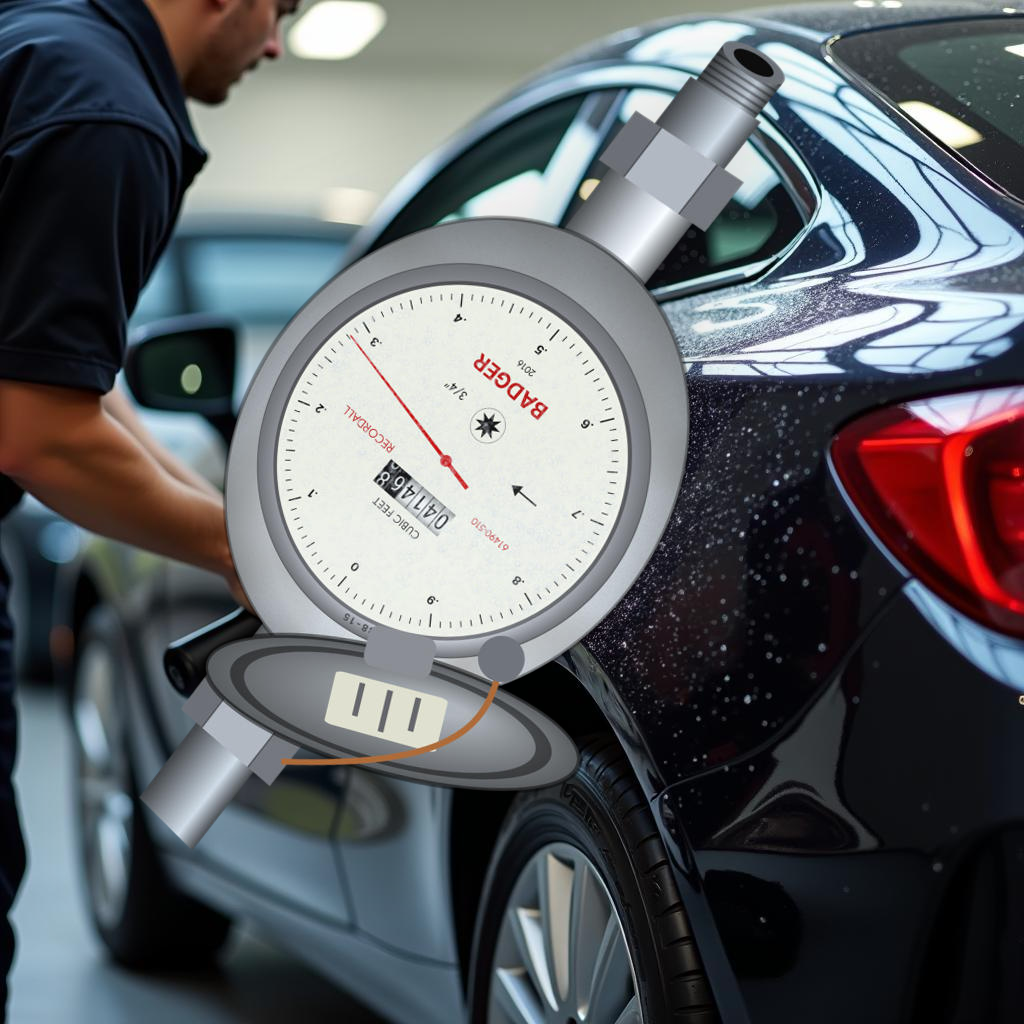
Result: 41468.28 ft³
